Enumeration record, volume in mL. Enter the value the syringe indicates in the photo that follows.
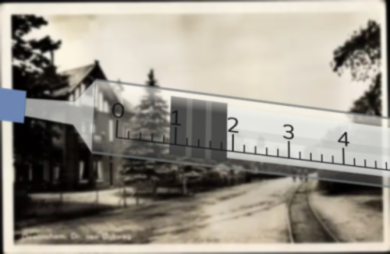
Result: 0.9 mL
